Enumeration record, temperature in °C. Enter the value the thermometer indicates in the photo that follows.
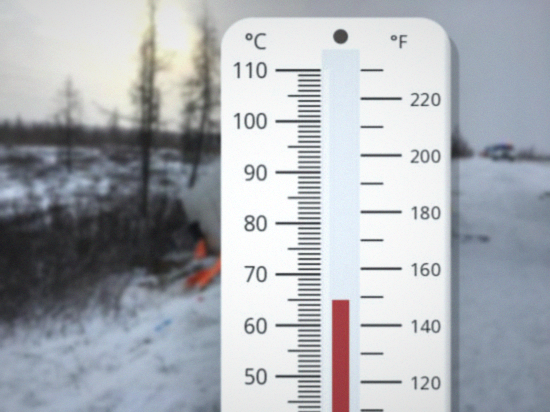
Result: 65 °C
